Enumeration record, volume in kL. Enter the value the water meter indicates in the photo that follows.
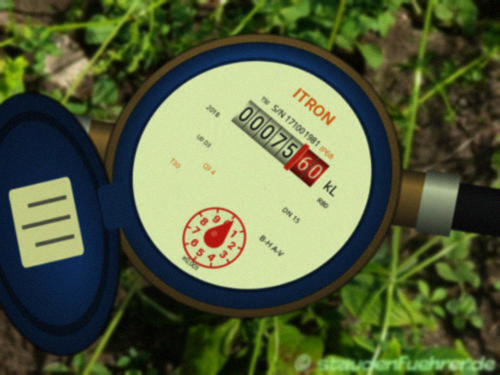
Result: 75.600 kL
